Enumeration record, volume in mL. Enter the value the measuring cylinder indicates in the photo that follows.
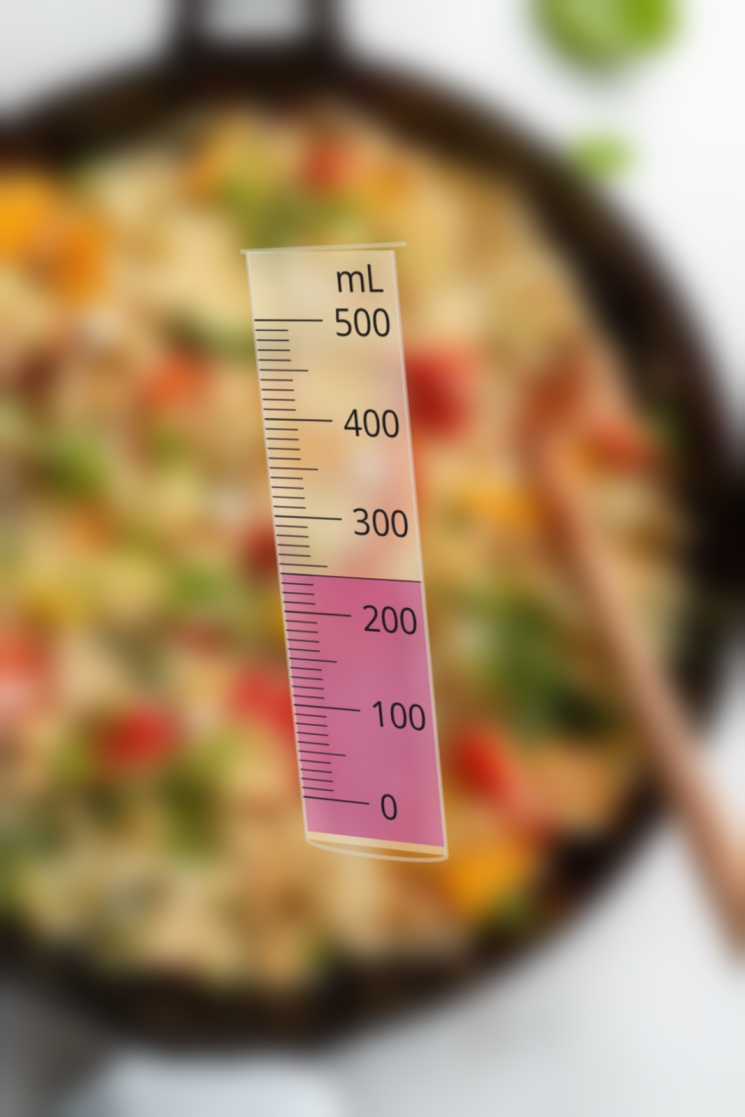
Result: 240 mL
